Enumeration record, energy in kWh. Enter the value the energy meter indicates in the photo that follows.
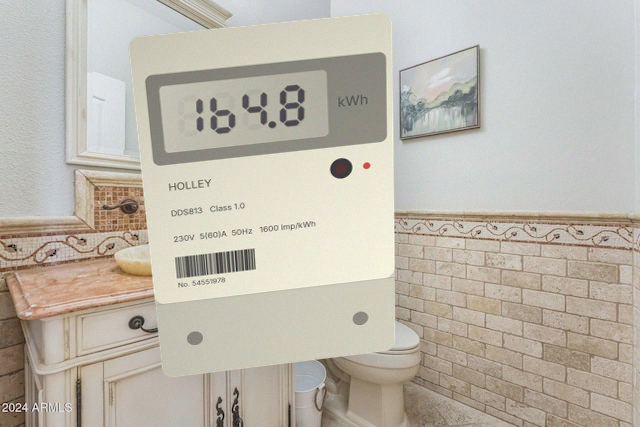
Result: 164.8 kWh
